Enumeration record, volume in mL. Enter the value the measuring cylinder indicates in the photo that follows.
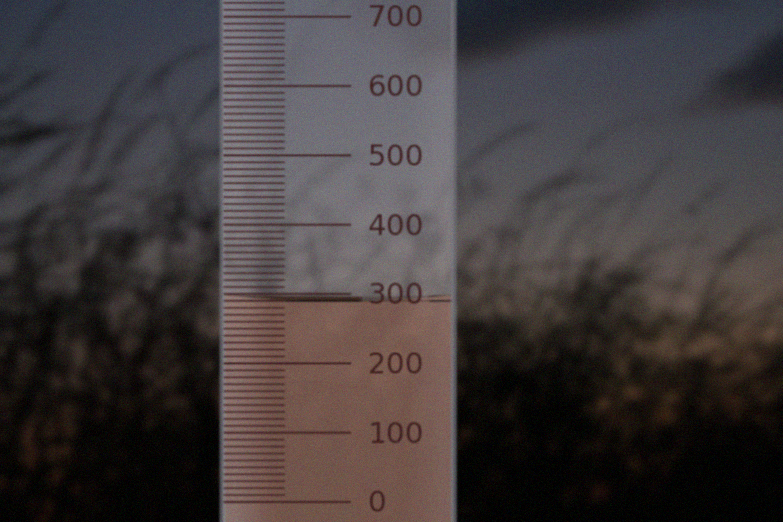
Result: 290 mL
